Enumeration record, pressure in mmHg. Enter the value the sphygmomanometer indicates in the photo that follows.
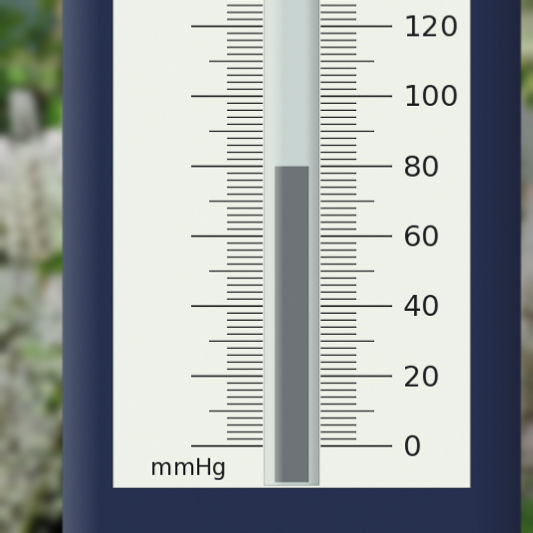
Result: 80 mmHg
